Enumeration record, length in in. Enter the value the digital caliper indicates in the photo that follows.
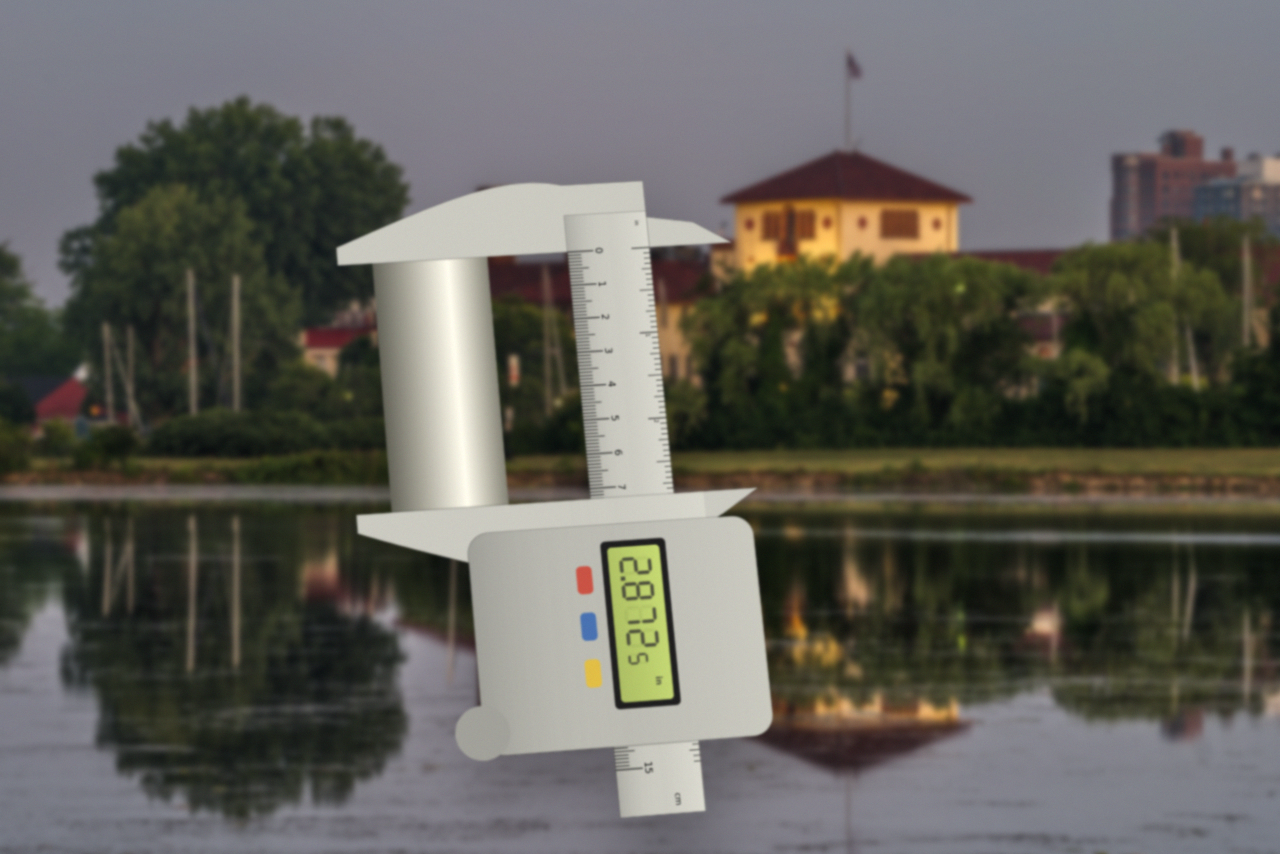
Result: 2.8725 in
